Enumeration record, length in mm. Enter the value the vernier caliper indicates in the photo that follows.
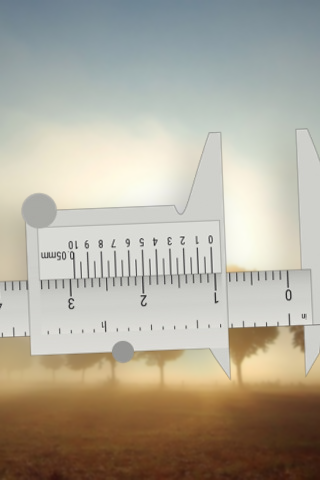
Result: 10.4 mm
